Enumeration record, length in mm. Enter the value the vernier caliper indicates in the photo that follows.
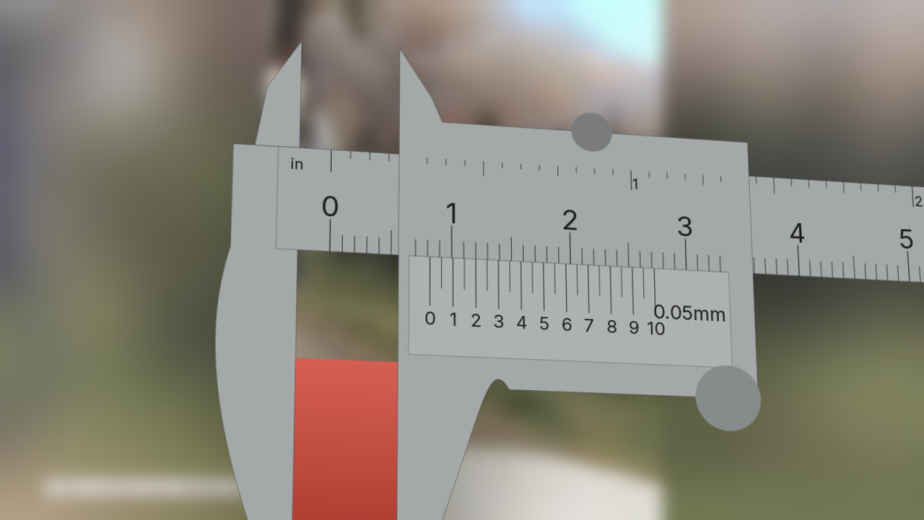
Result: 8.2 mm
